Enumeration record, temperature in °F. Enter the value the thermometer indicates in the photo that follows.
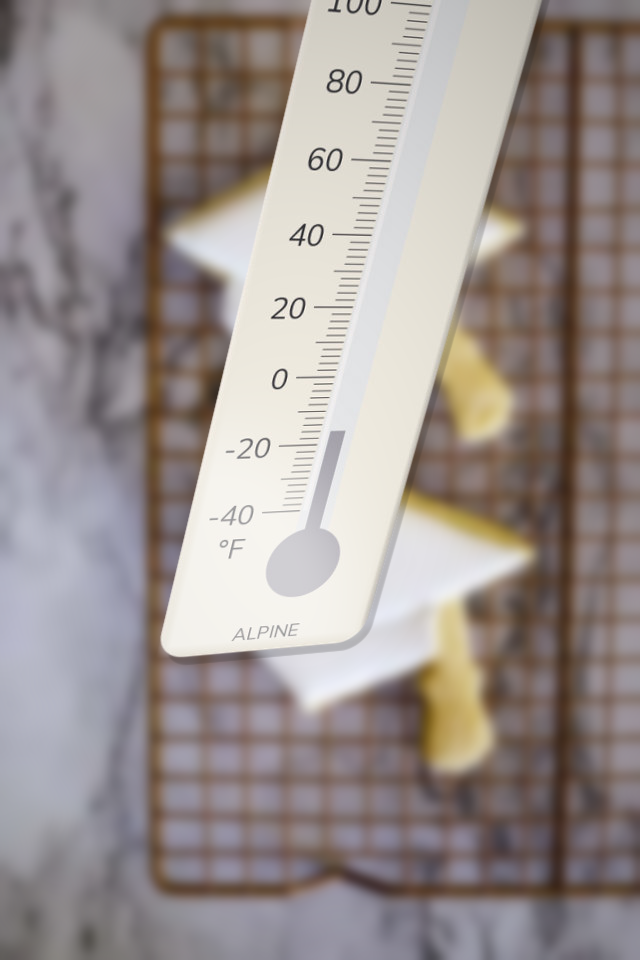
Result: -16 °F
